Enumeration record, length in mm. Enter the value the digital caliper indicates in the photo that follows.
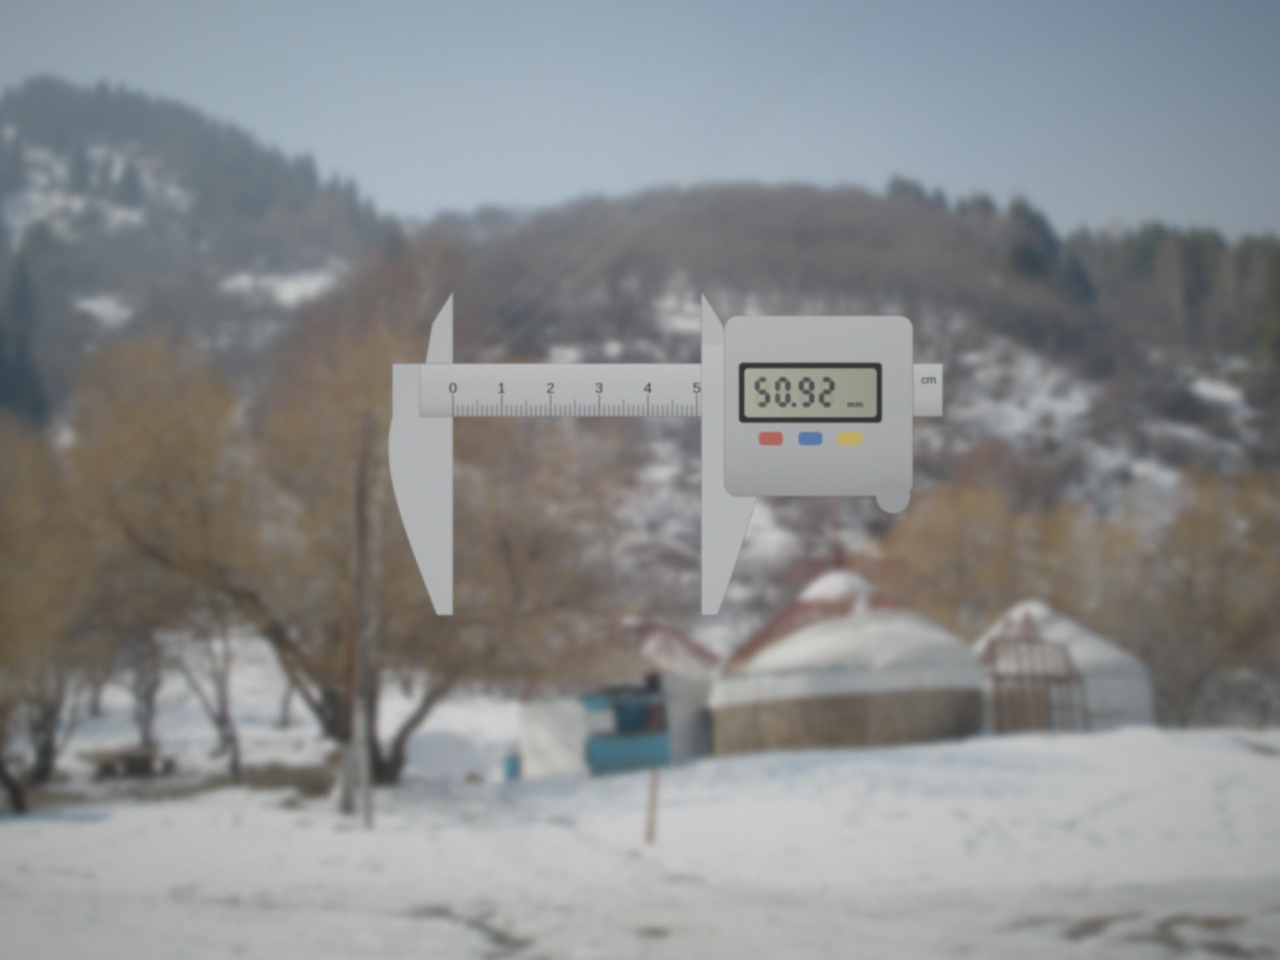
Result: 50.92 mm
